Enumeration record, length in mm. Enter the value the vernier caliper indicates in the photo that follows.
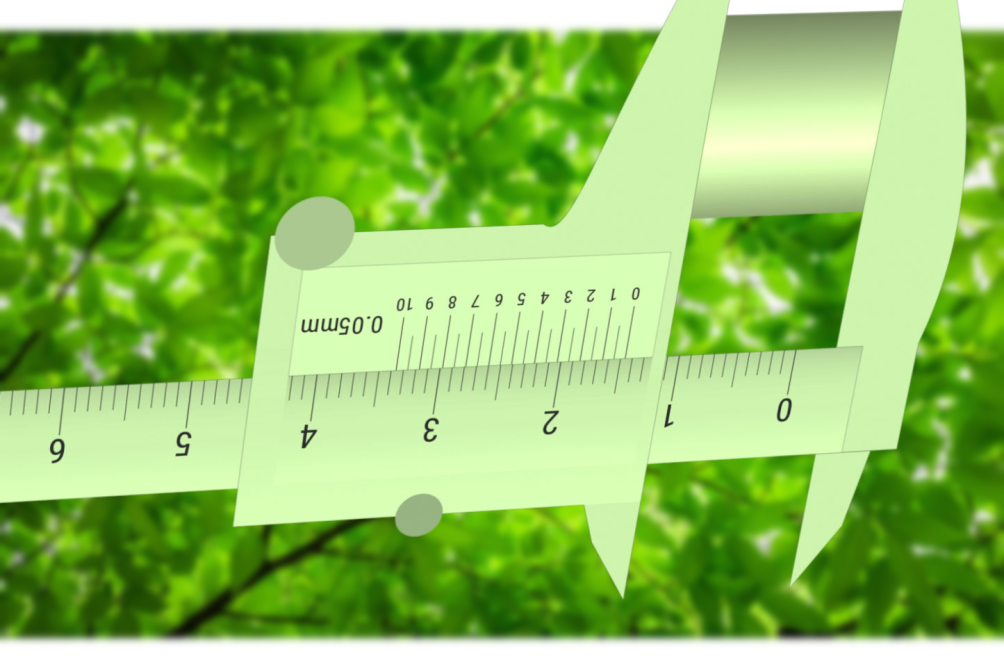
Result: 14.6 mm
